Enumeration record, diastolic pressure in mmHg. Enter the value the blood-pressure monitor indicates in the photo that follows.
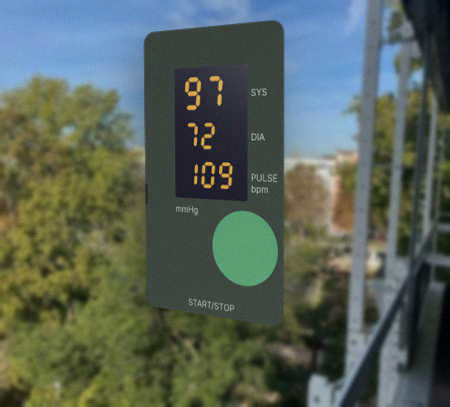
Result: 72 mmHg
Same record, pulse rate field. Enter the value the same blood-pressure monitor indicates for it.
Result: 109 bpm
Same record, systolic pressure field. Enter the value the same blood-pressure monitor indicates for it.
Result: 97 mmHg
